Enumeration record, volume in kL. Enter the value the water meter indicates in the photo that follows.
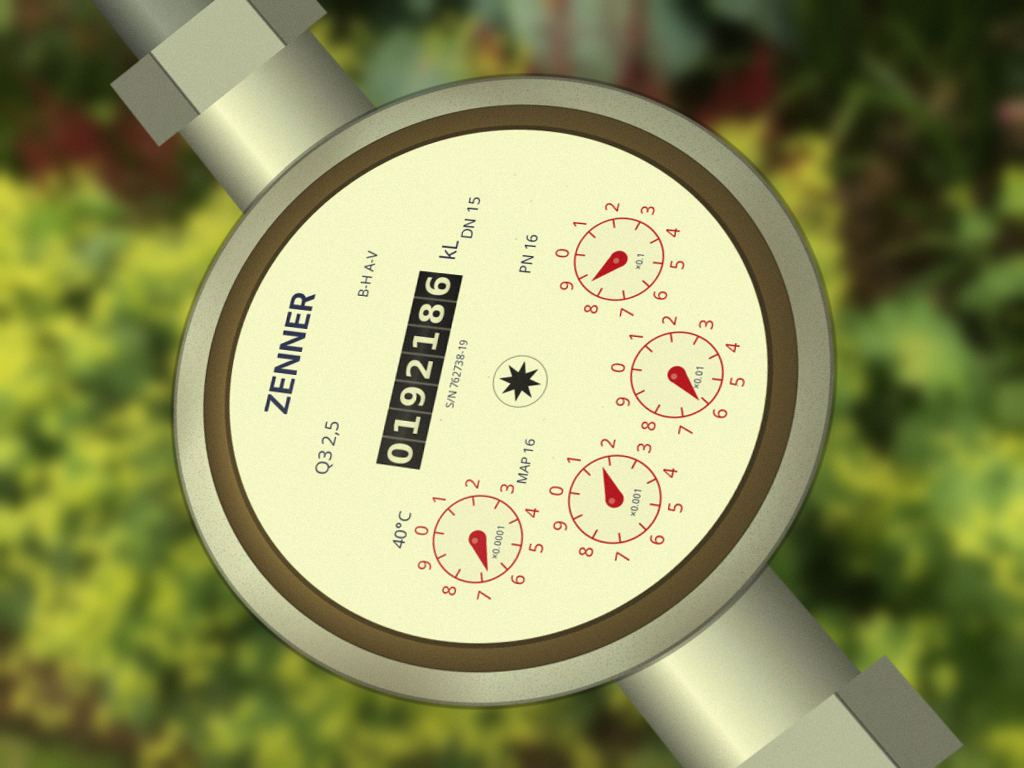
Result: 192186.8616 kL
